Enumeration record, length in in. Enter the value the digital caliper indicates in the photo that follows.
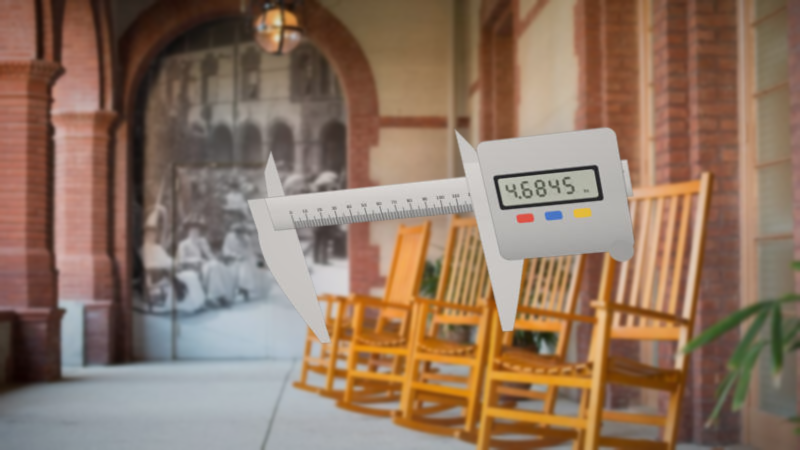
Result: 4.6845 in
